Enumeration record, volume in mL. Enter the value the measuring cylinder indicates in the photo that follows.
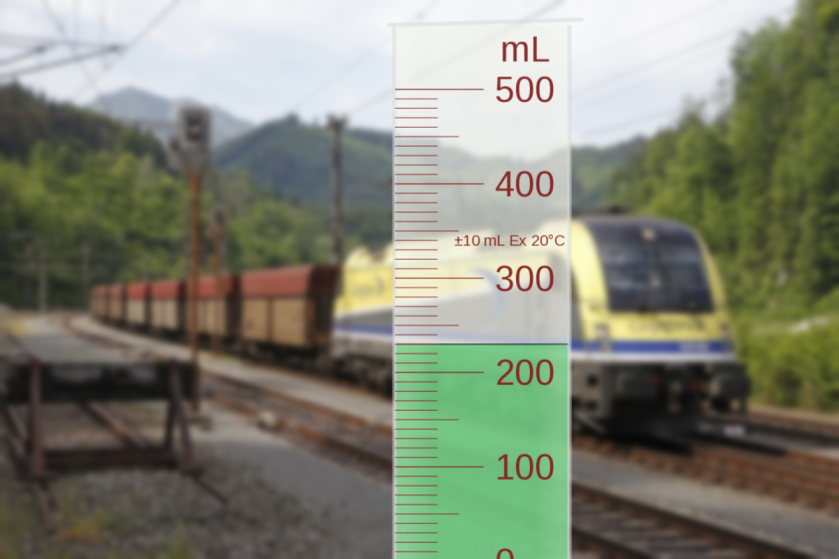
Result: 230 mL
